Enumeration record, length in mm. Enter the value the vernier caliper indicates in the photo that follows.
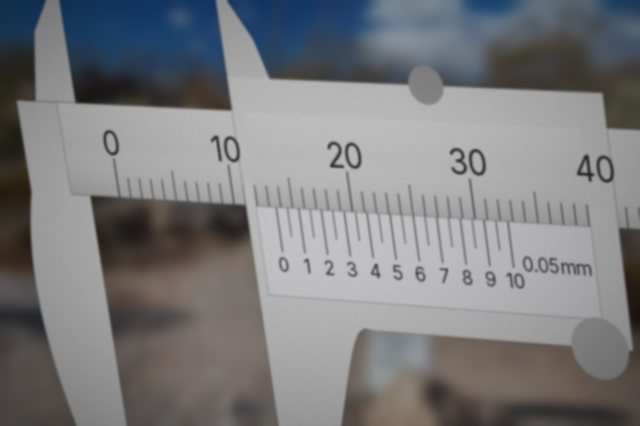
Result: 13.6 mm
